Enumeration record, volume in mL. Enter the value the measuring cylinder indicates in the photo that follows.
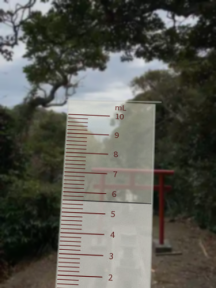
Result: 5.6 mL
